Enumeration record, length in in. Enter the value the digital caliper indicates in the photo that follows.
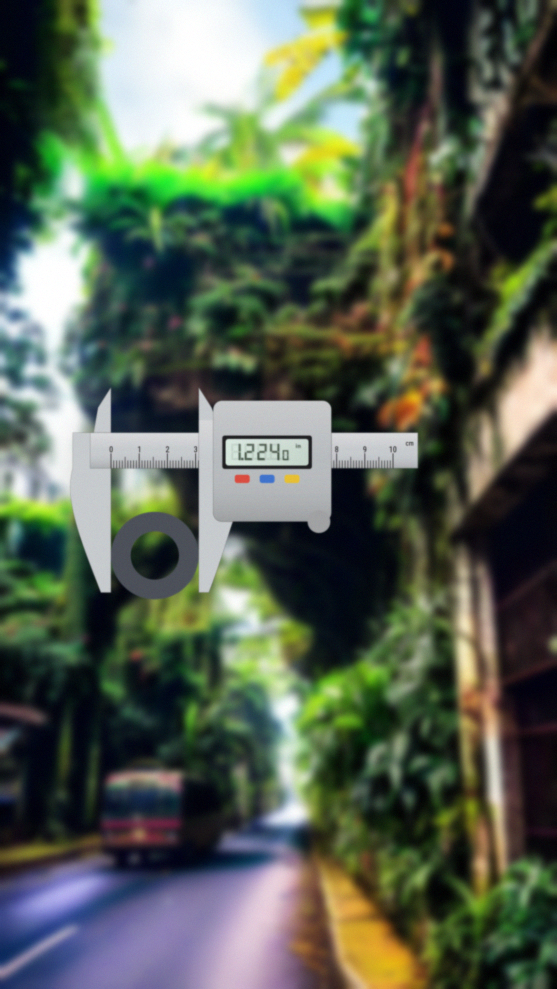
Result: 1.2240 in
